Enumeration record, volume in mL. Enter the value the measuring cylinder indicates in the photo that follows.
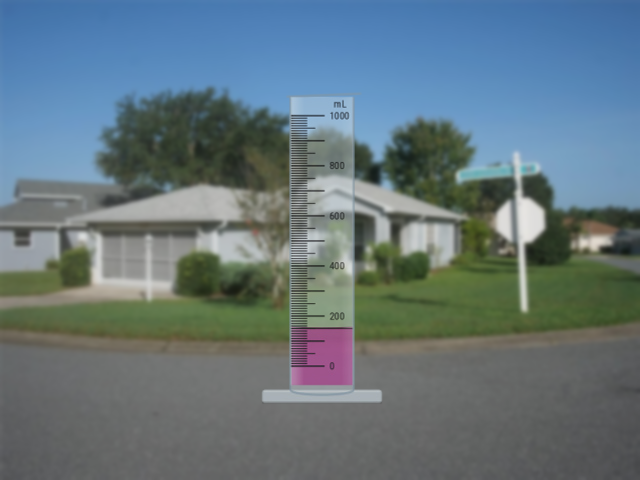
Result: 150 mL
